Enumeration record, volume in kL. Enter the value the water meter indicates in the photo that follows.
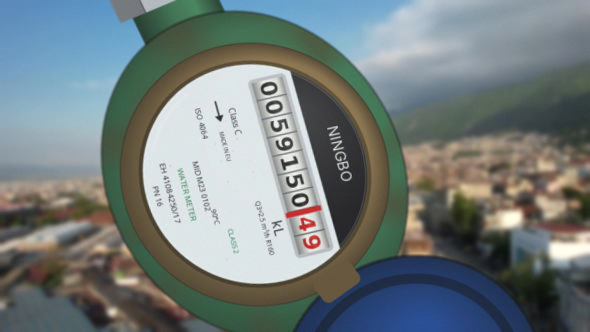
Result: 59150.49 kL
